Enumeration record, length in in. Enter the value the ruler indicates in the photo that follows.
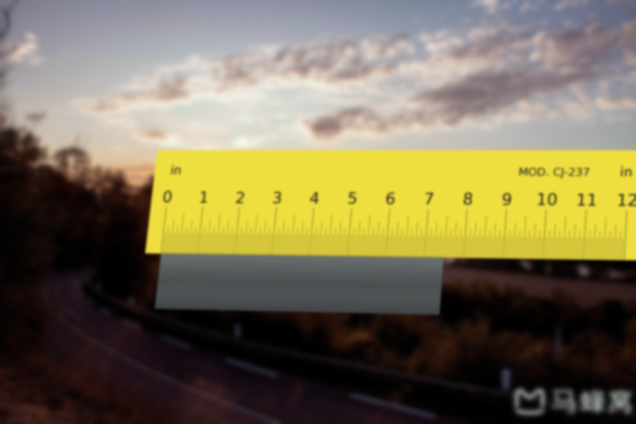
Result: 7.5 in
